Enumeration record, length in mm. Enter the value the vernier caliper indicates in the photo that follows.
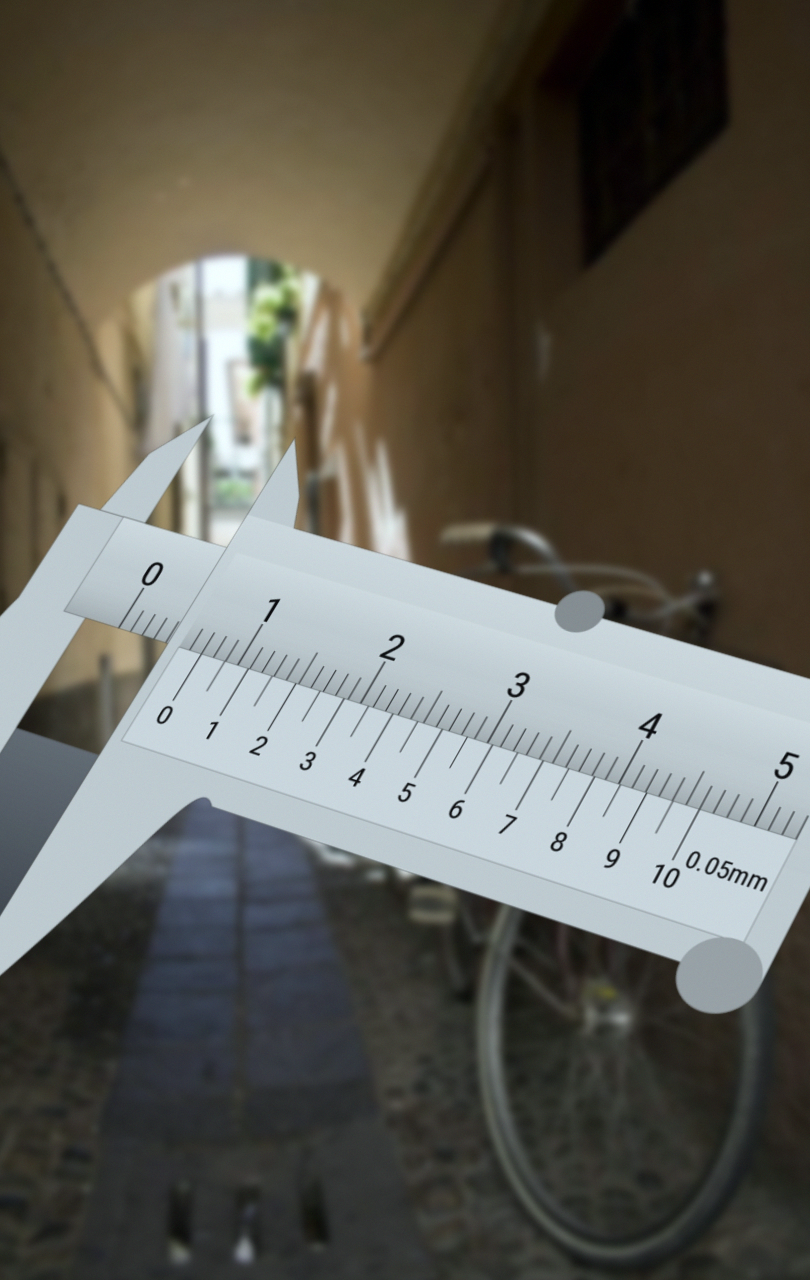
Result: 7.0 mm
